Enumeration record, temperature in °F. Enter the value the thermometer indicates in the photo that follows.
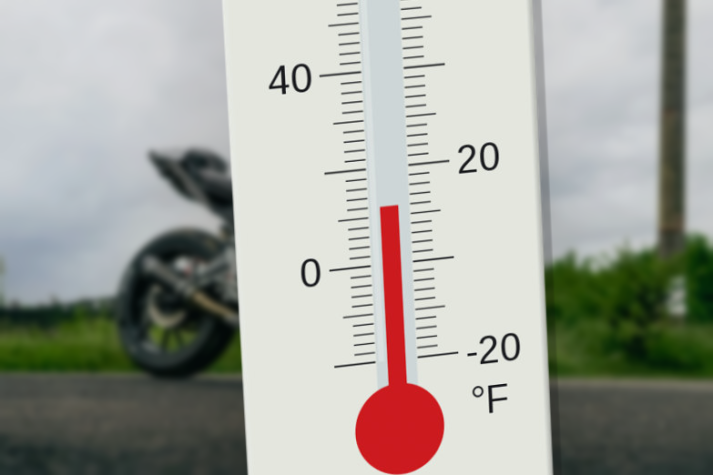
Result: 12 °F
